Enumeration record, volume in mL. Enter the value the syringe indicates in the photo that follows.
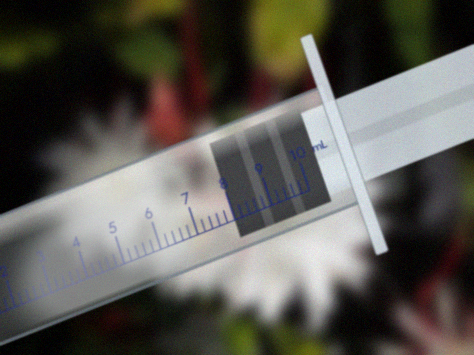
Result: 8 mL
